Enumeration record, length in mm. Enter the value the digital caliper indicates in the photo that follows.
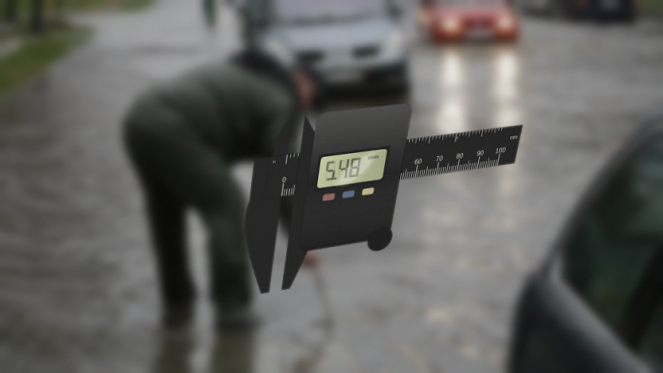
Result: 5.48 mm
